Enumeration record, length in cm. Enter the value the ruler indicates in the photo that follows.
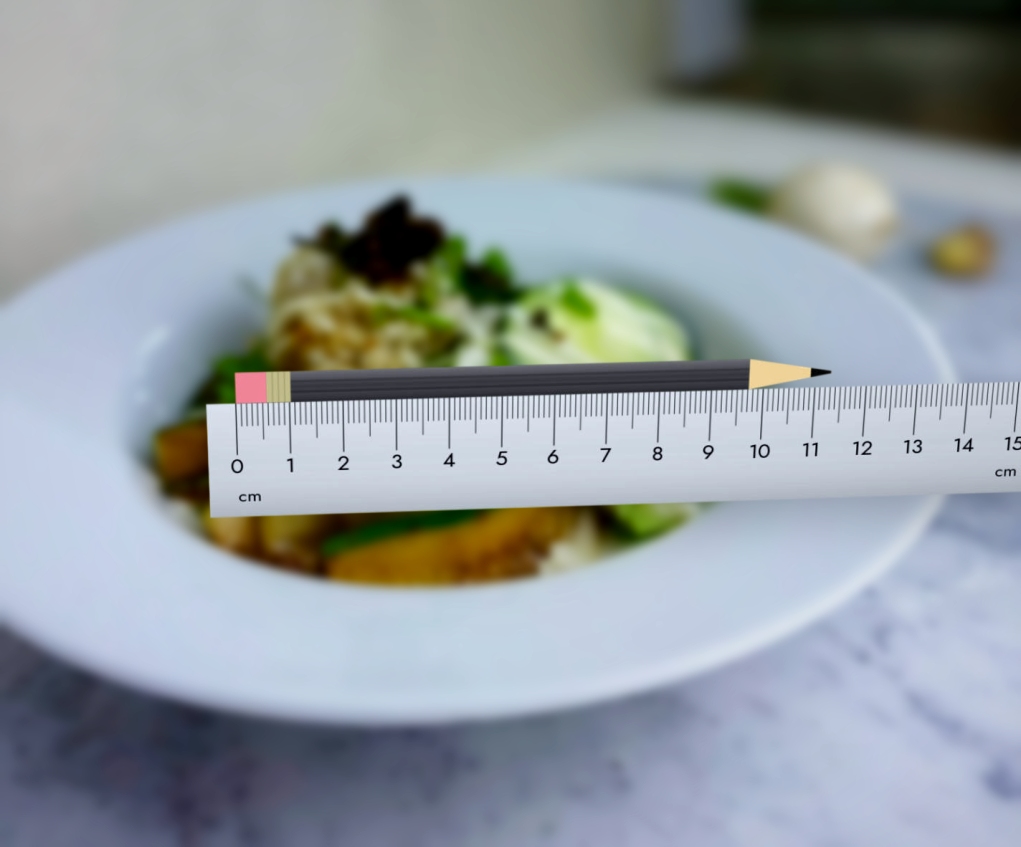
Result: 11.3 cm
